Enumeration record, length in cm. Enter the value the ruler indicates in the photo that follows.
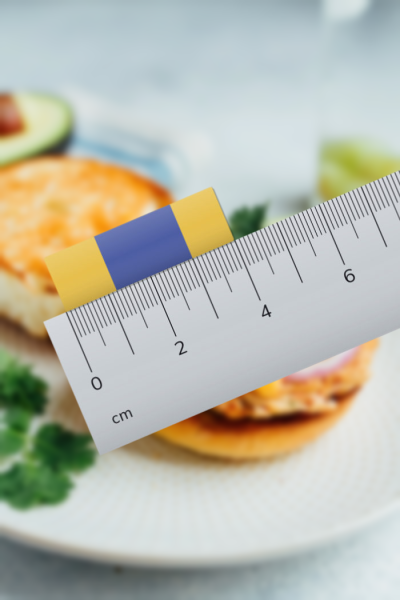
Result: 4 cm
